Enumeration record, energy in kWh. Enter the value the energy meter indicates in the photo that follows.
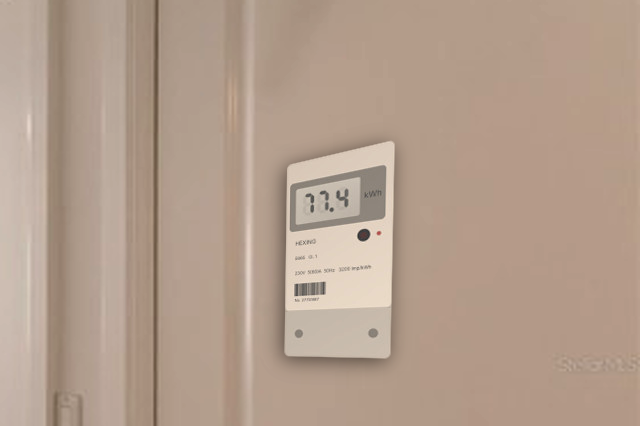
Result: 77.4 kWh
